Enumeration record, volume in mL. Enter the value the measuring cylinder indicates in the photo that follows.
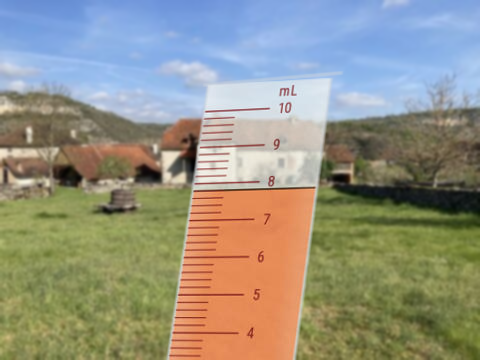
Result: 7.8 mL
